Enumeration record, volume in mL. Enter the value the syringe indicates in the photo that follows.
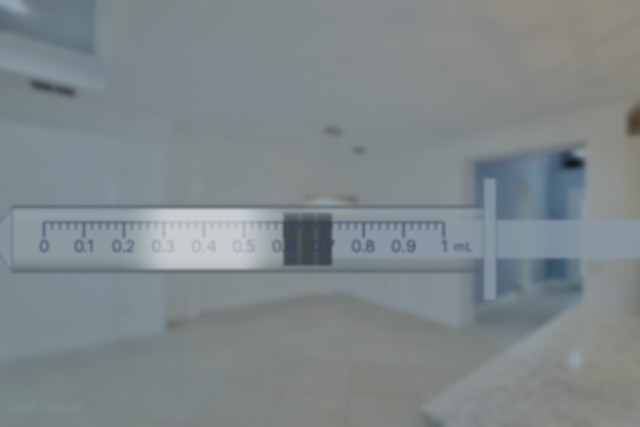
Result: 0.6 mL
